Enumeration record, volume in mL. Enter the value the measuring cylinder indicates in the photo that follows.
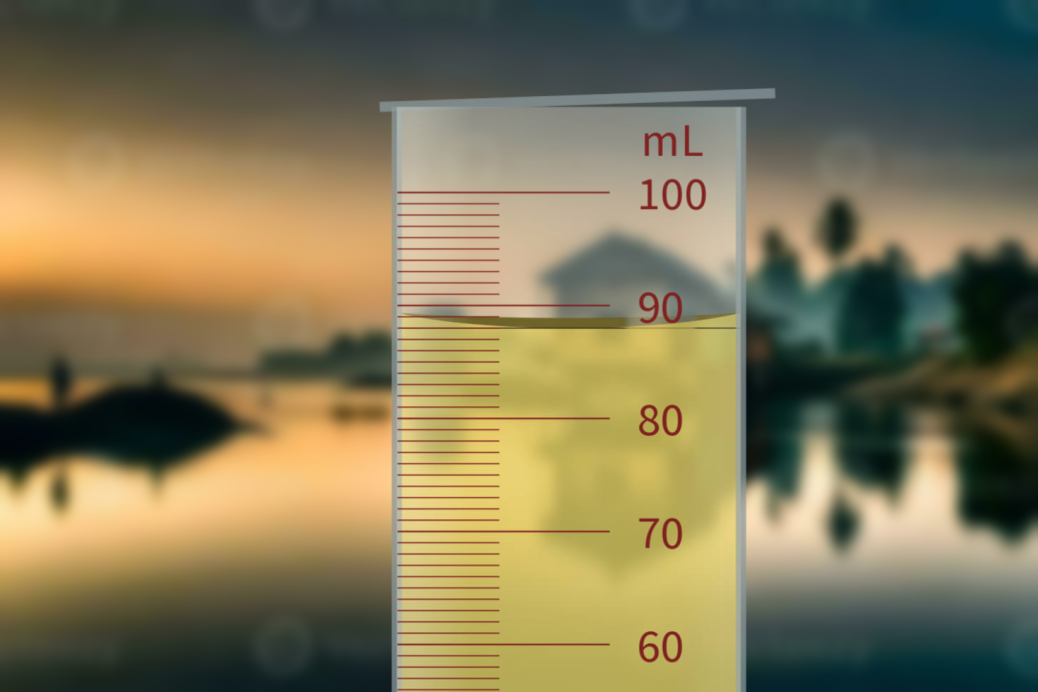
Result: 88 mL
